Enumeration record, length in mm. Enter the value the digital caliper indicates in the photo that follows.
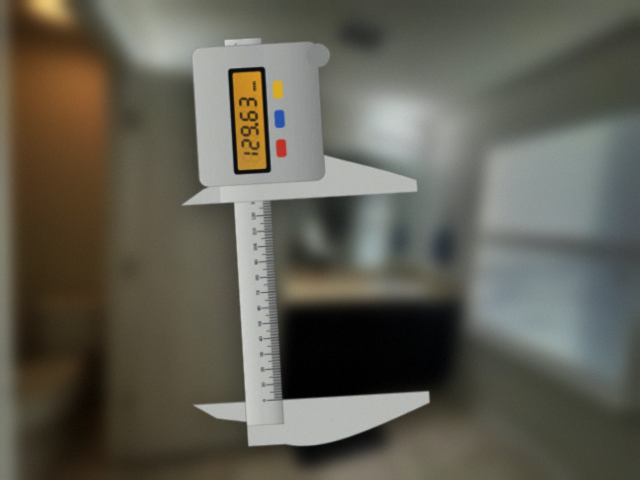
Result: 129.63 mm
